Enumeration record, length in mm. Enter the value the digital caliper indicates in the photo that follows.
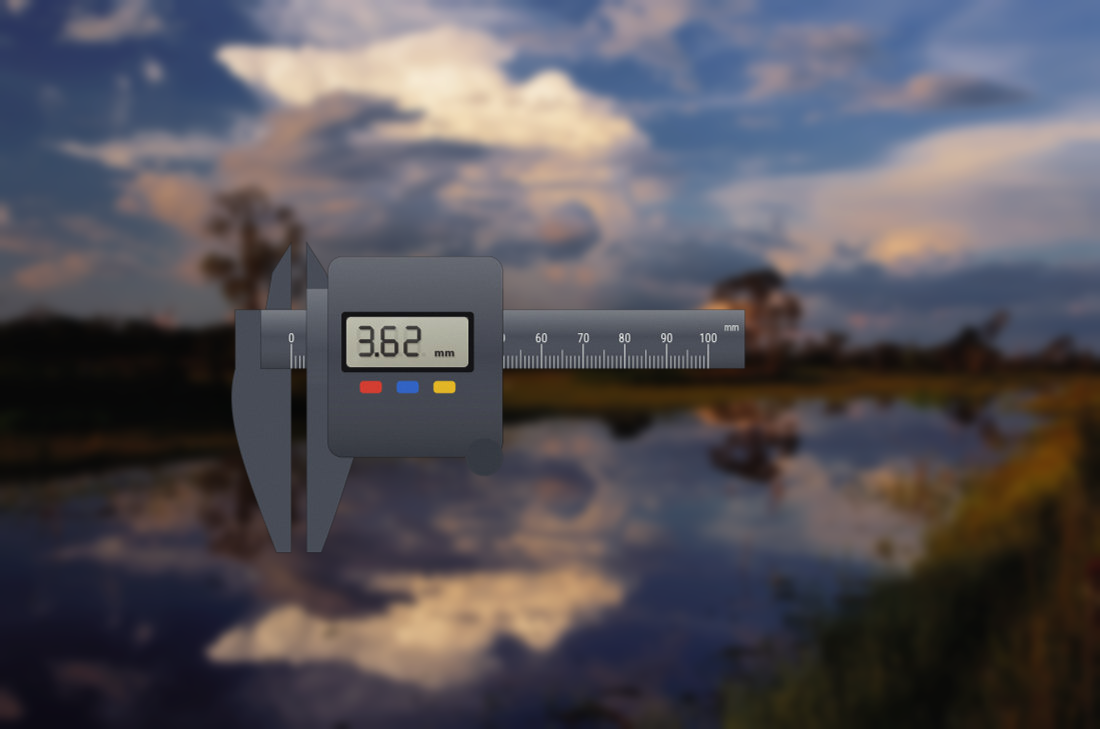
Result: 3.62 mm
